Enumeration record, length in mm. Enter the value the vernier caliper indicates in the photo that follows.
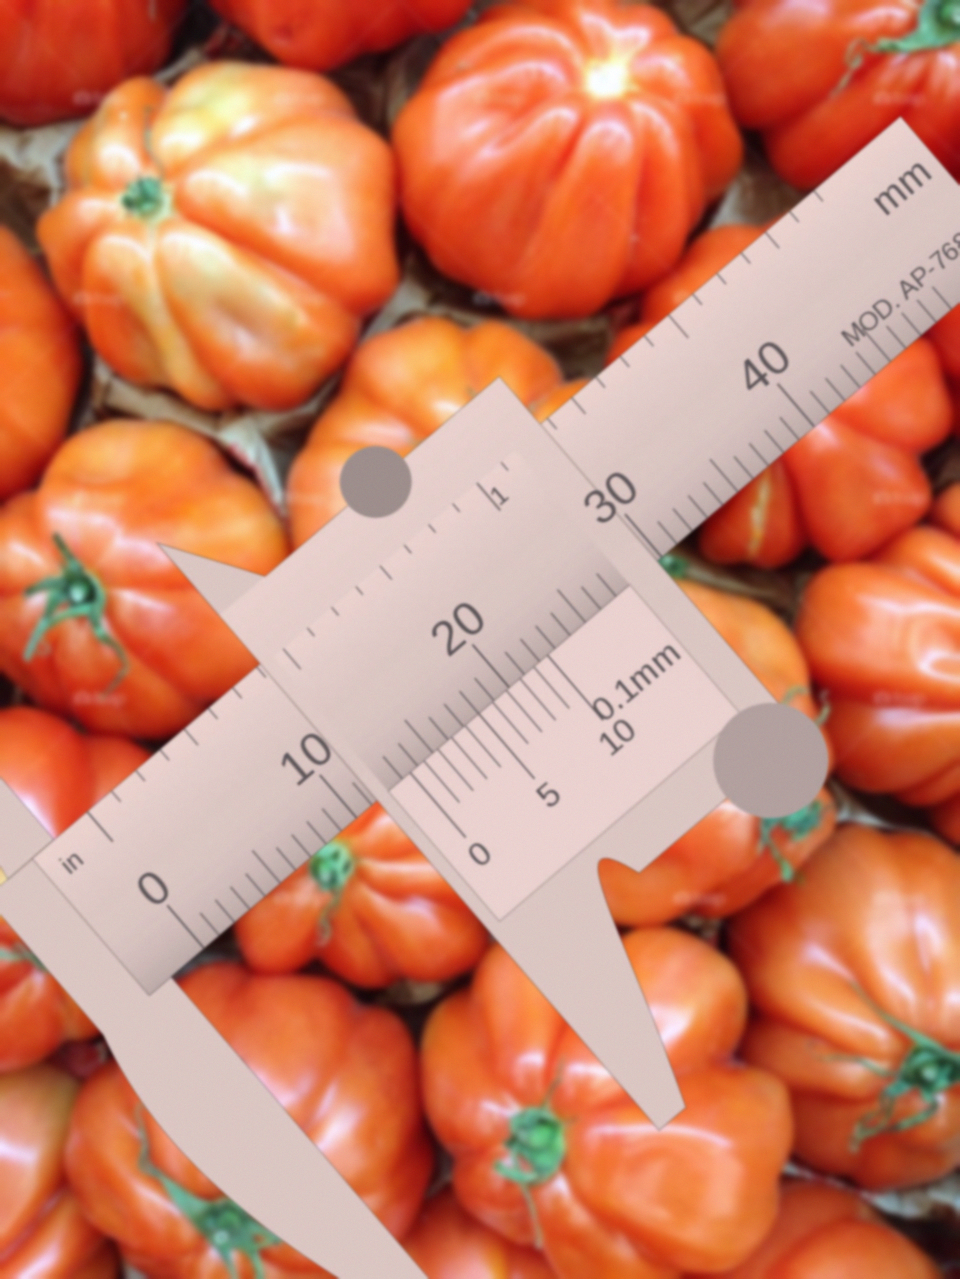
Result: 13.5 mm
